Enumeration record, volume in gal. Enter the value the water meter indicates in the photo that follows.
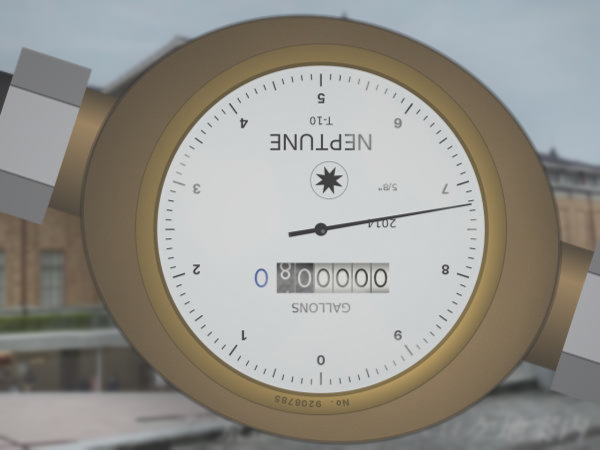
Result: 77.2 gal
